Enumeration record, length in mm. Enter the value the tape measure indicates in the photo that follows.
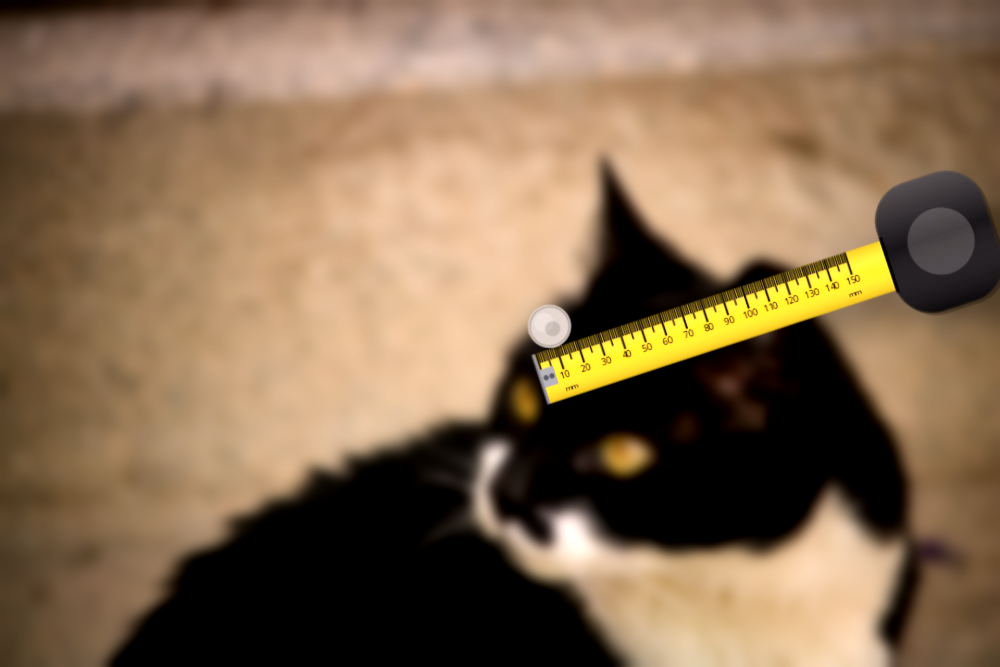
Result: 20 mm
